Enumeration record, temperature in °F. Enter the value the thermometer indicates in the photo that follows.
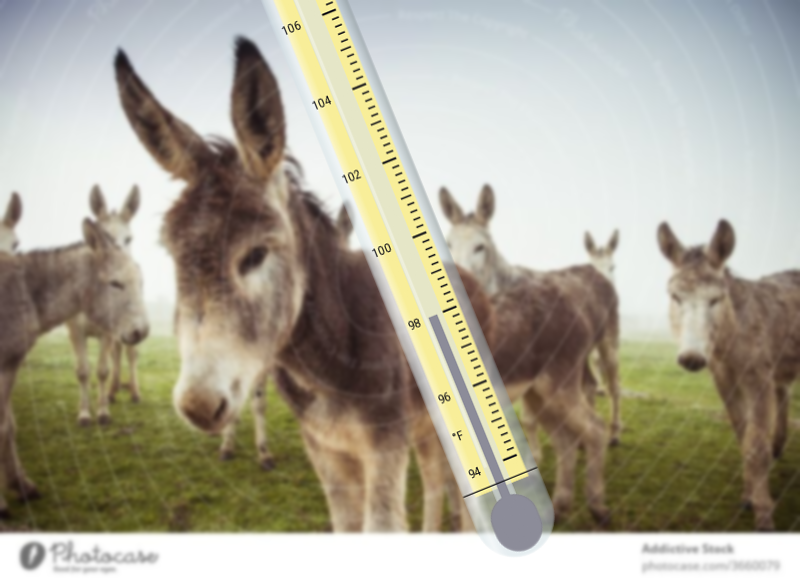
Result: 98 °F
